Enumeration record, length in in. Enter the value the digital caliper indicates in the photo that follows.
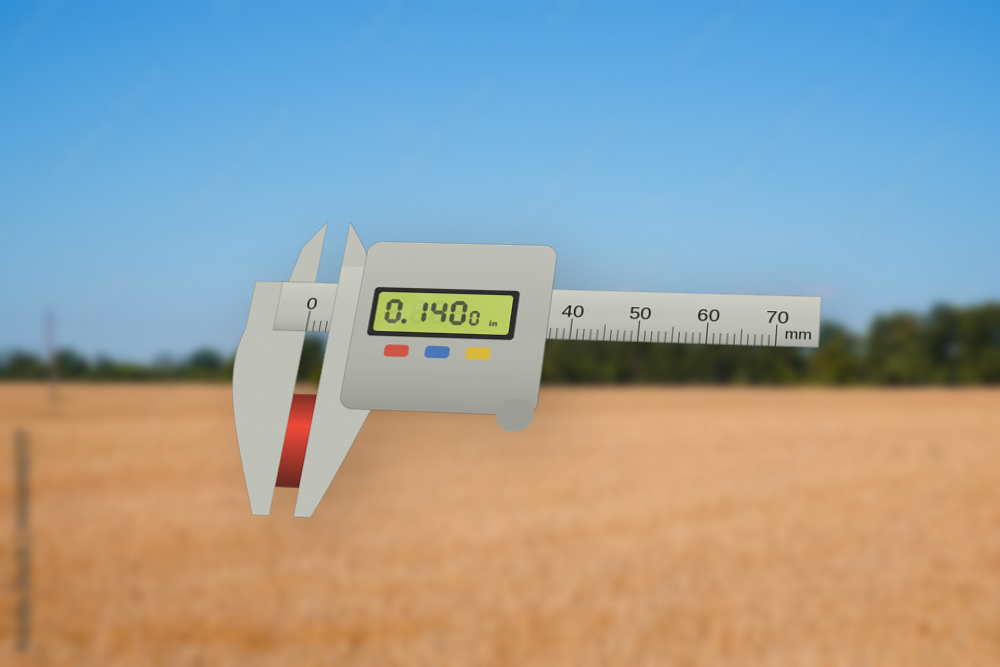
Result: 0.1400 in
